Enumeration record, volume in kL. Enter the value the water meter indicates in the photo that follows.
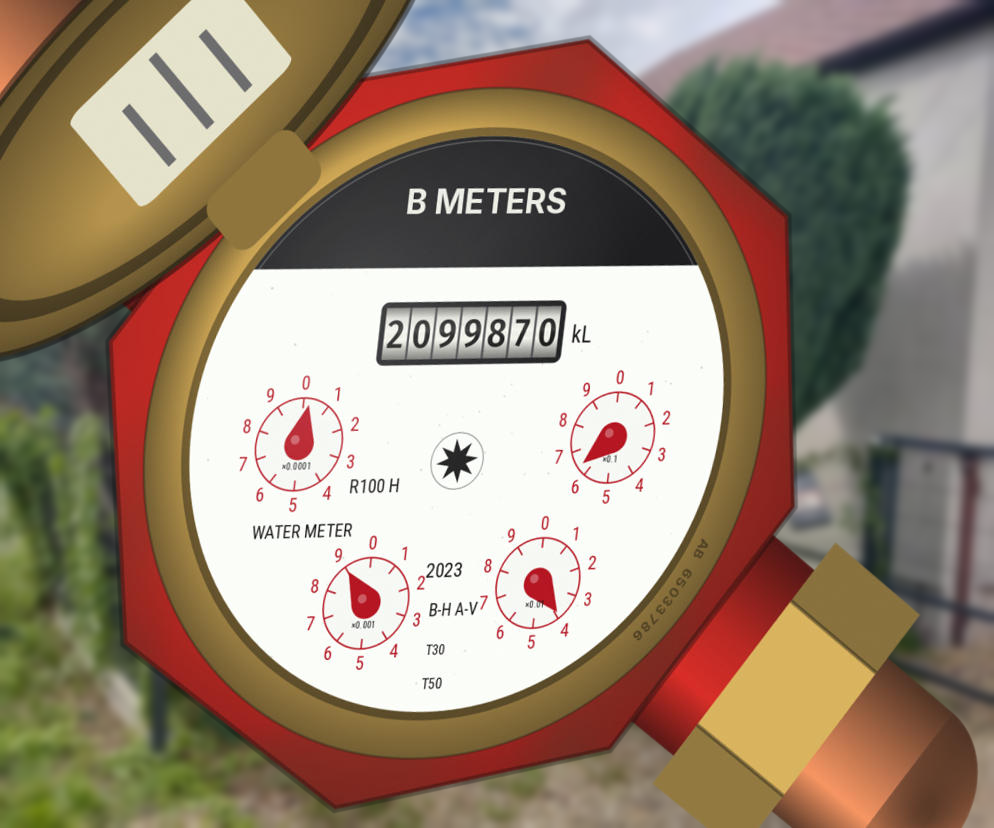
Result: 2099870.6390 kL
